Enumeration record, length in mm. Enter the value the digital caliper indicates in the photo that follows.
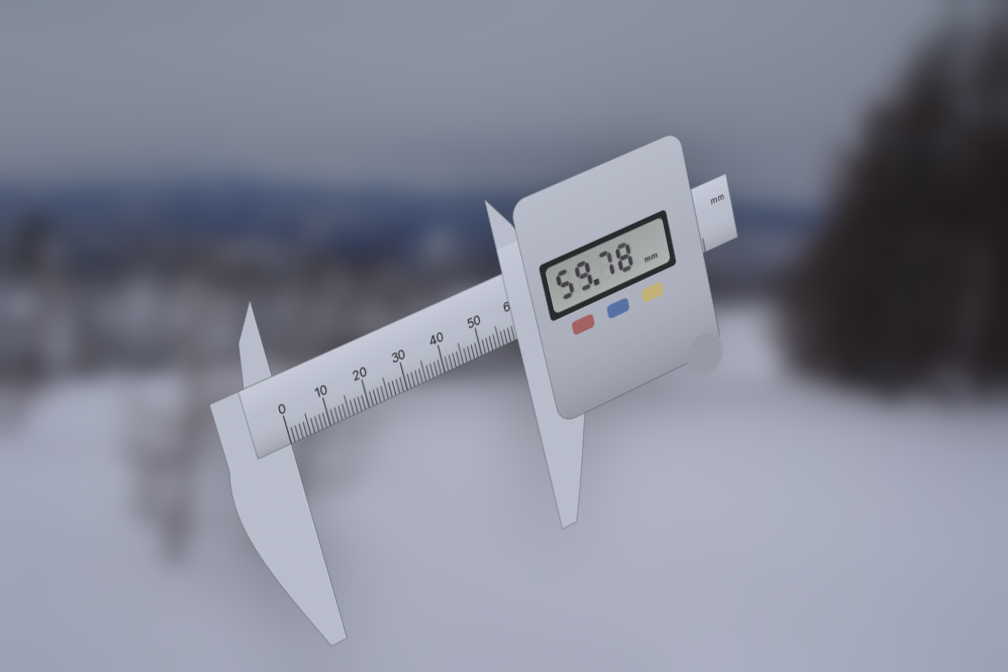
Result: 59.78 mm
